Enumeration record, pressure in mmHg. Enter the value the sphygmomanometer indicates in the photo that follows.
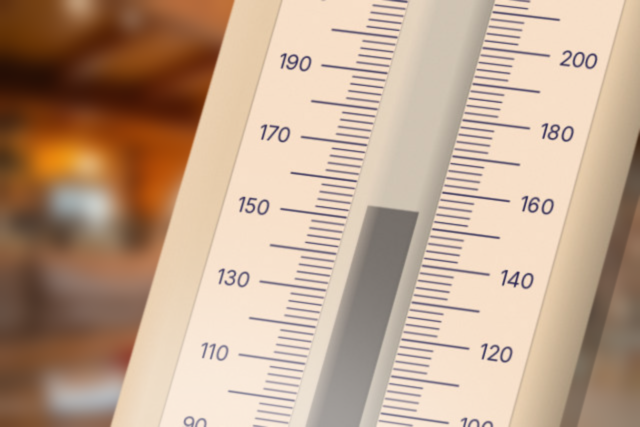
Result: 154 mmHg
